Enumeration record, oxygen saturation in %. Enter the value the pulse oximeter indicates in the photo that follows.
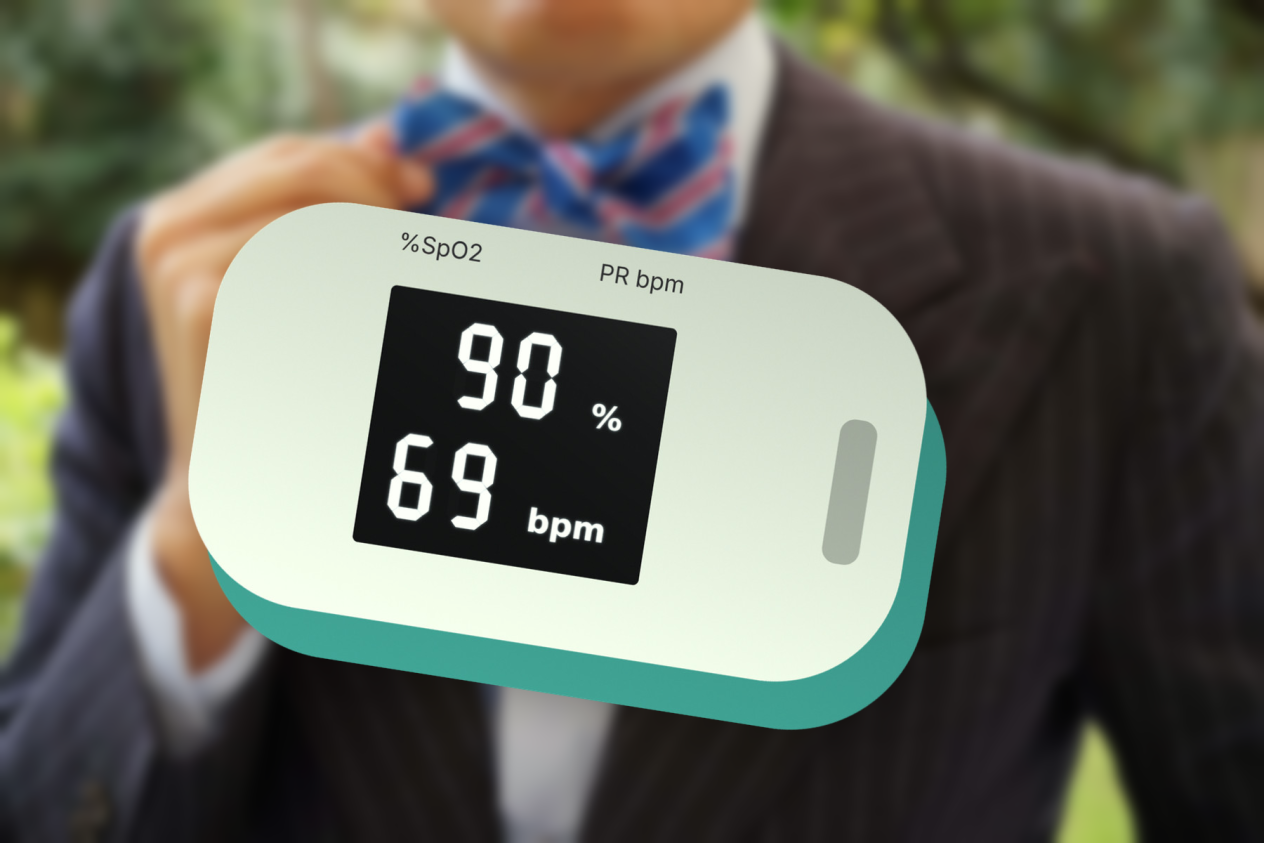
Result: 90 %
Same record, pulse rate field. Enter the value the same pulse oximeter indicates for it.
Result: 69 bpm
